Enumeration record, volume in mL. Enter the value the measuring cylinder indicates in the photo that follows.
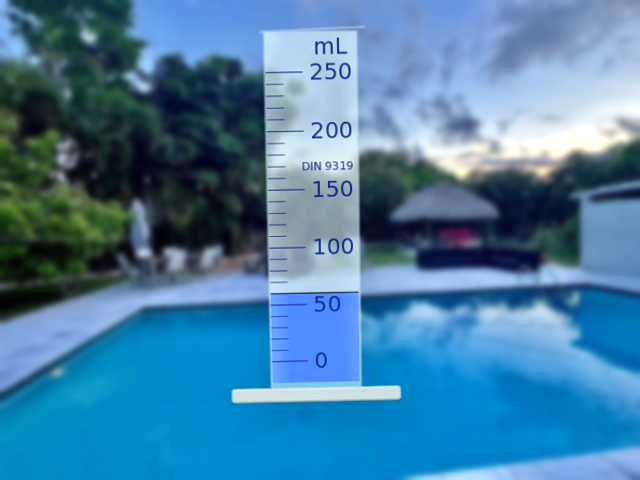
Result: 60 mL
